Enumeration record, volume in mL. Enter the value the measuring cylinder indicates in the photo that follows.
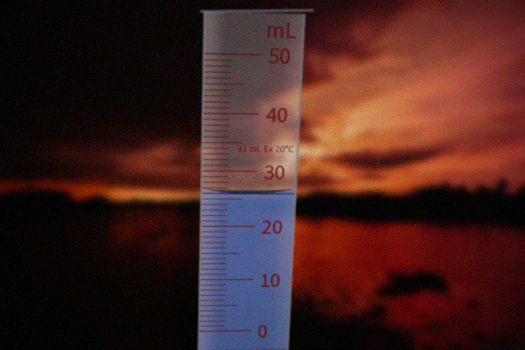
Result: 26 mL
